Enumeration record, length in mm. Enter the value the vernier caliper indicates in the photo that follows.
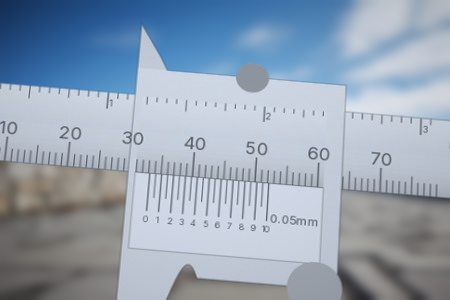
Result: 33.2 mm
